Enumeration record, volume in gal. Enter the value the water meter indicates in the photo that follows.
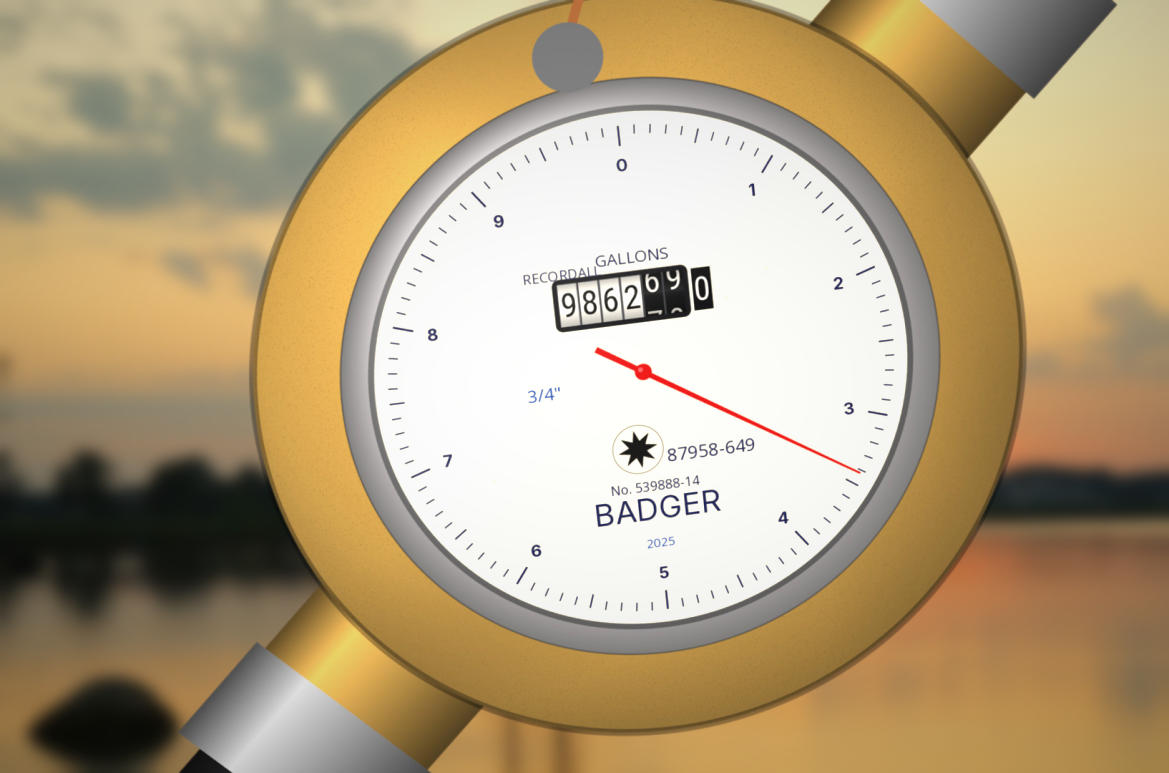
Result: 9862693.4 gal
